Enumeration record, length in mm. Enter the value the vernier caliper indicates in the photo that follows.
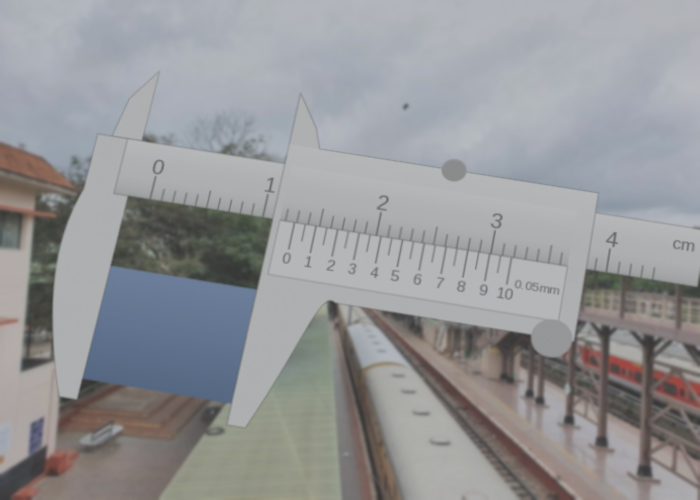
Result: 12.8 mm
